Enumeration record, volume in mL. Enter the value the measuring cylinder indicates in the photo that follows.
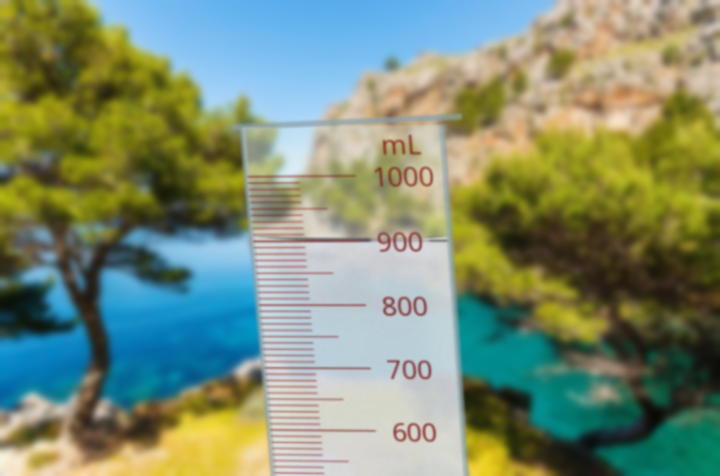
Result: 900 mL
